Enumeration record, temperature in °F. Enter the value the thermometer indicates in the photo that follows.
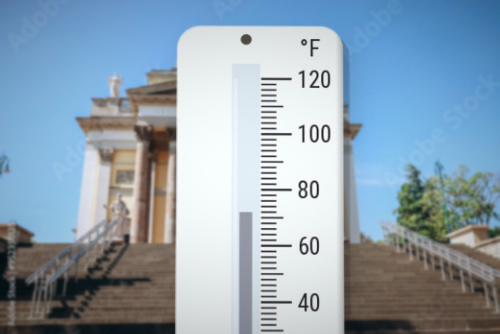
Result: 72 °F
